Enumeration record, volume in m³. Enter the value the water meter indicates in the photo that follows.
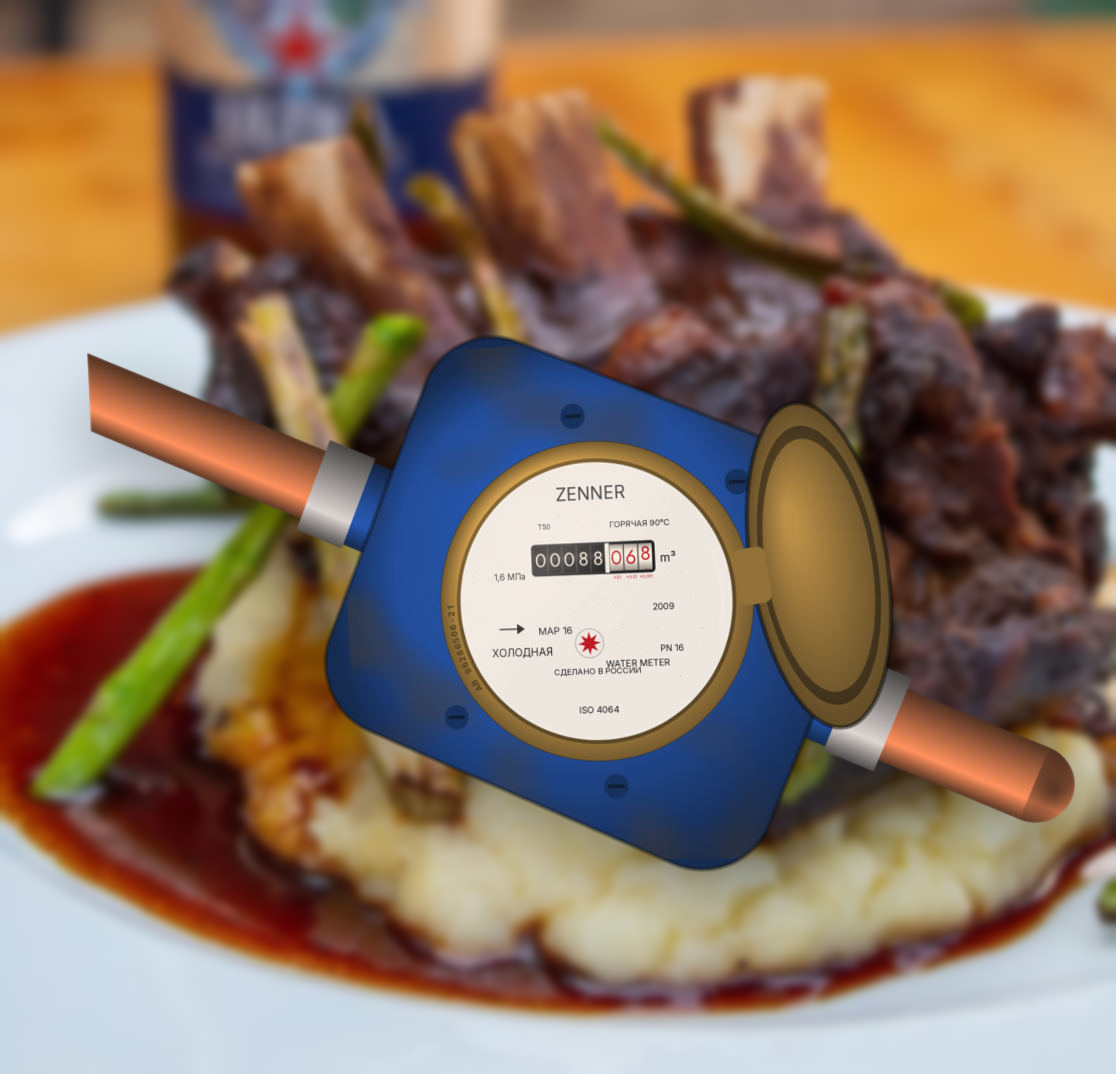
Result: 88.068 m³
